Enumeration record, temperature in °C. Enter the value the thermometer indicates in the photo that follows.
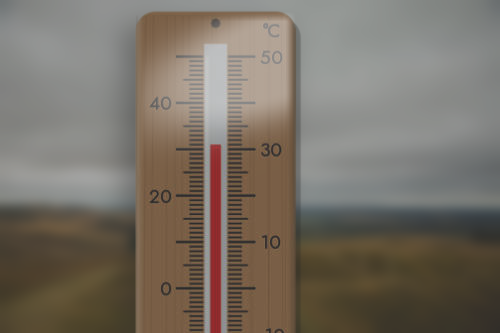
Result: 31 °C
